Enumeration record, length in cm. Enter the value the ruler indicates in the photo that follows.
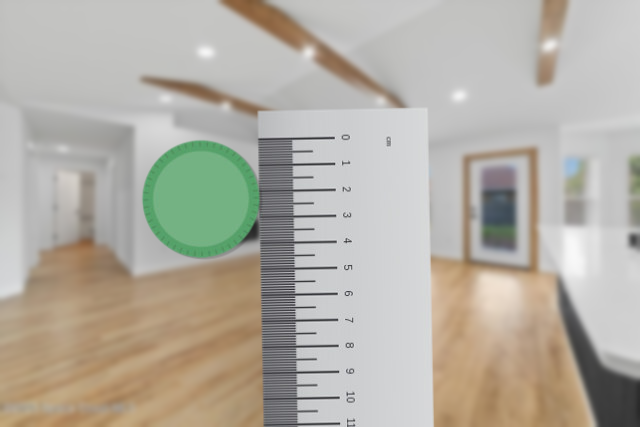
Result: 4.5 cm
